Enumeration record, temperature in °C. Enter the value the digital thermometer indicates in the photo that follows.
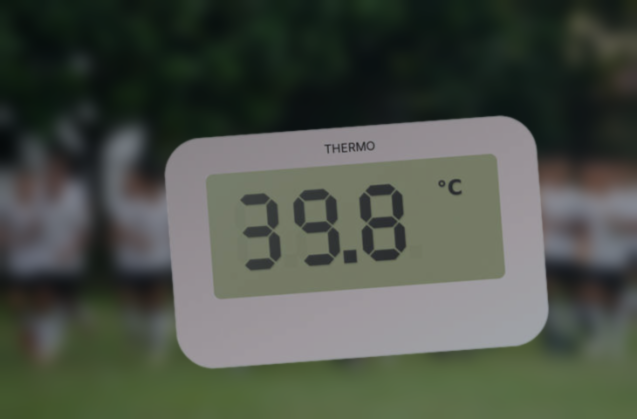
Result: 39.8 °C
